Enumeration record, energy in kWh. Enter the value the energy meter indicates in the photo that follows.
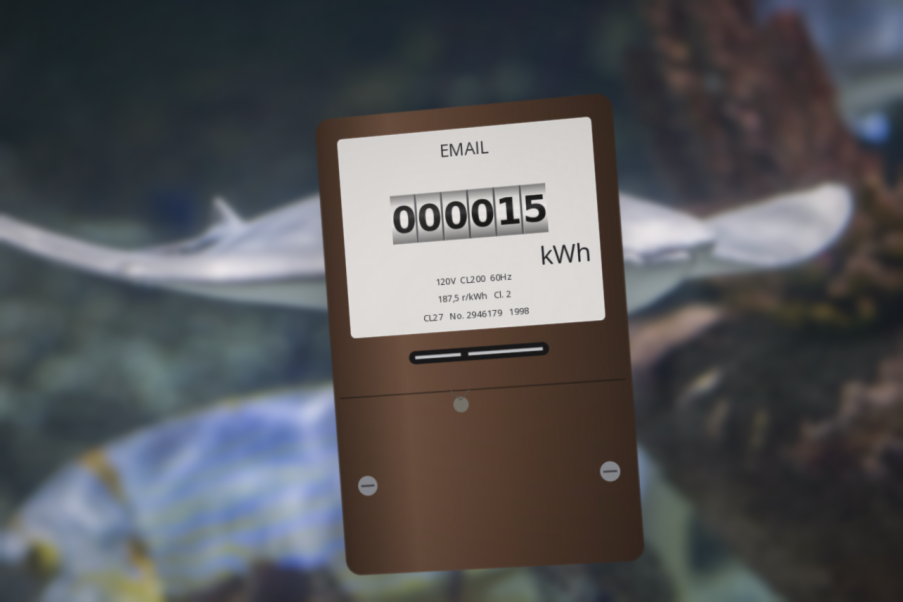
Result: 15 kWh
